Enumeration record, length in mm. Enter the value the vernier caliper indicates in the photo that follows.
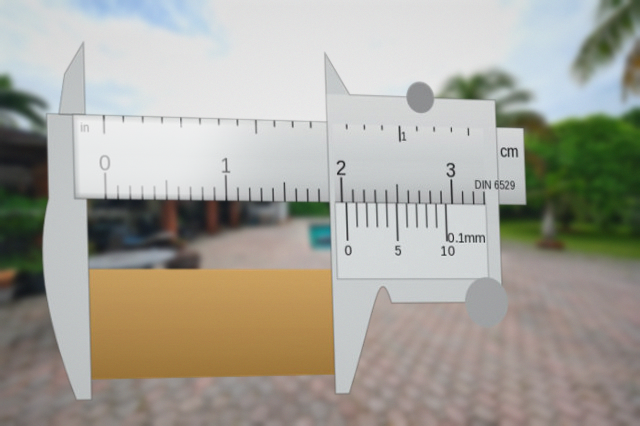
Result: 20.4 mm
